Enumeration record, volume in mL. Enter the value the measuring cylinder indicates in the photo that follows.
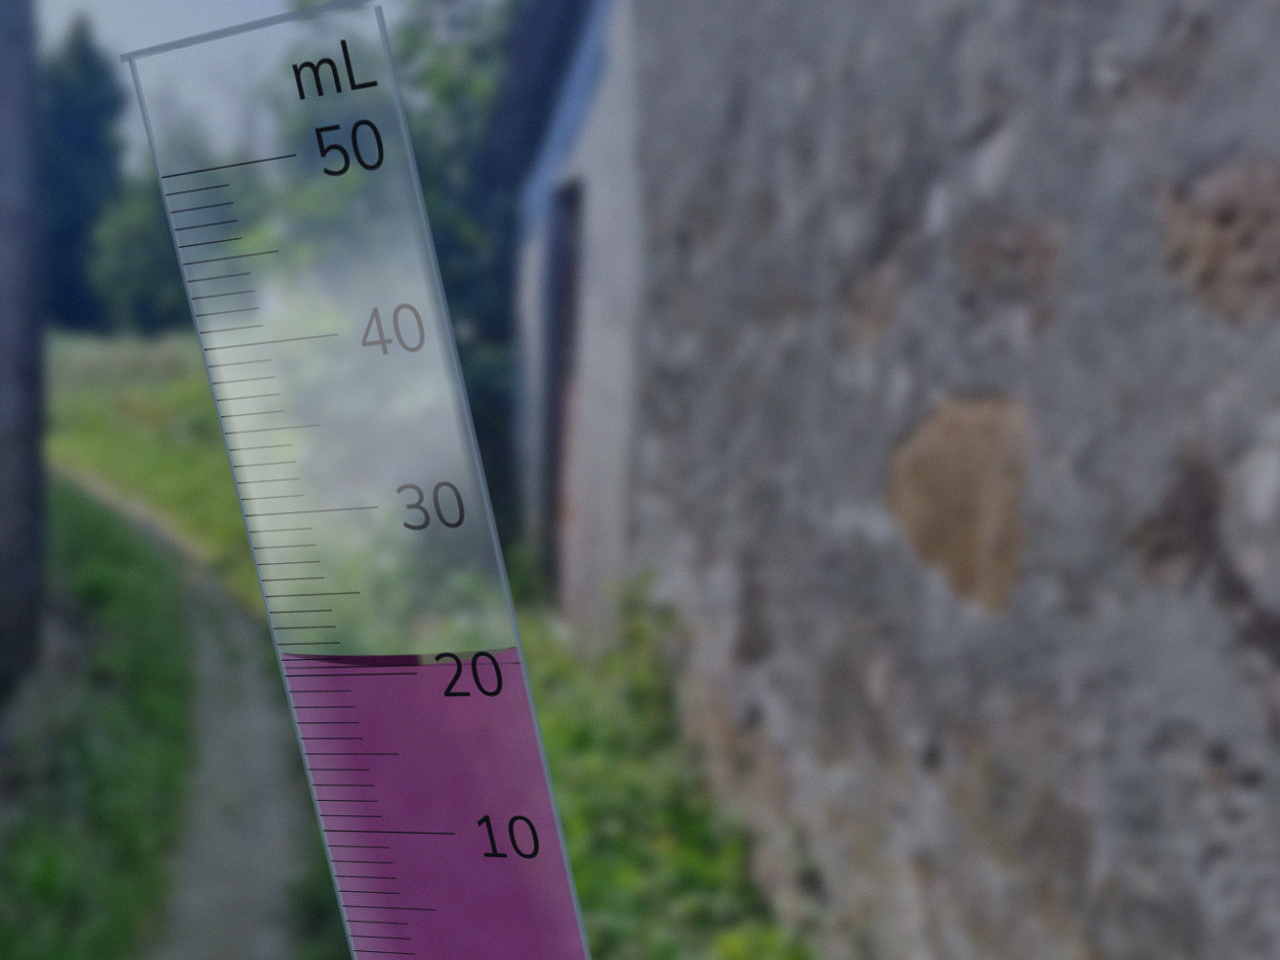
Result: 20.5 mL
